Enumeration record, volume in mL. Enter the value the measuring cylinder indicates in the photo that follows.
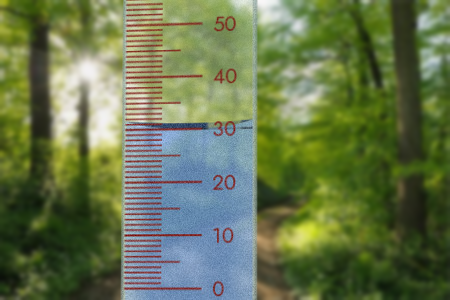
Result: 30 mL
